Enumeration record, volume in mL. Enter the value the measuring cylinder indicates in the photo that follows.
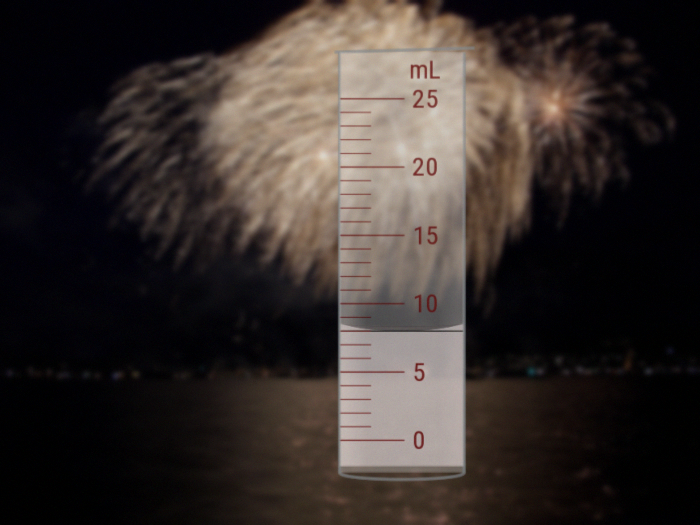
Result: 8 mL
